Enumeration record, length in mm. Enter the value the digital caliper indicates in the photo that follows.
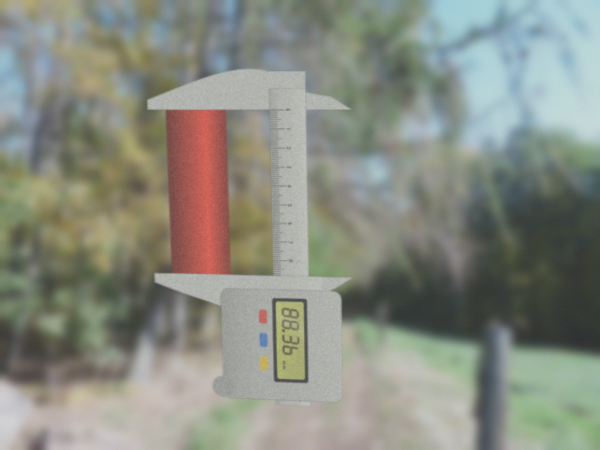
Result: 88.36 mm
